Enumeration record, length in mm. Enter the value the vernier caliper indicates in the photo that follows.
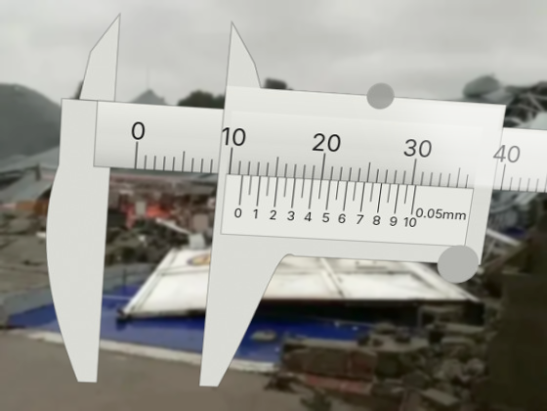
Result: 11.4 mm
